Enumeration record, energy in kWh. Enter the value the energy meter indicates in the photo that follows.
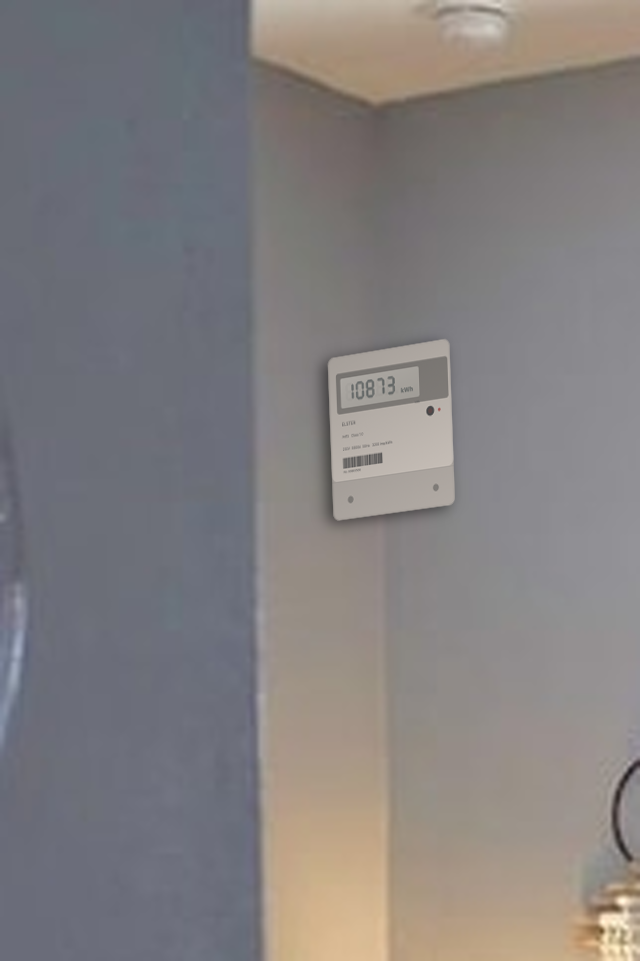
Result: 10873 kWh
